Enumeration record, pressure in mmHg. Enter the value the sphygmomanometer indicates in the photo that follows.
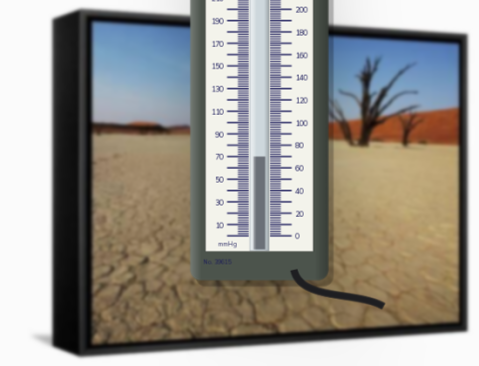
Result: 70 mmHg
